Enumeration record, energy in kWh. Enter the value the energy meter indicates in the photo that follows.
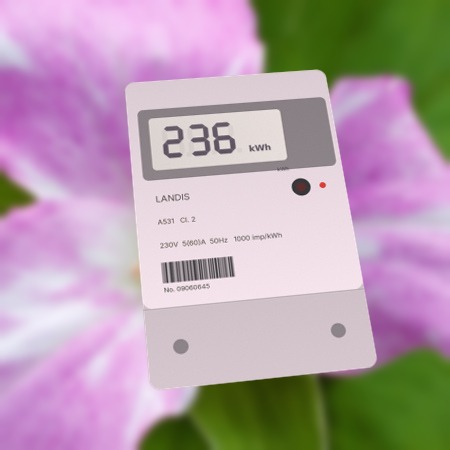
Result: 236 kWh
